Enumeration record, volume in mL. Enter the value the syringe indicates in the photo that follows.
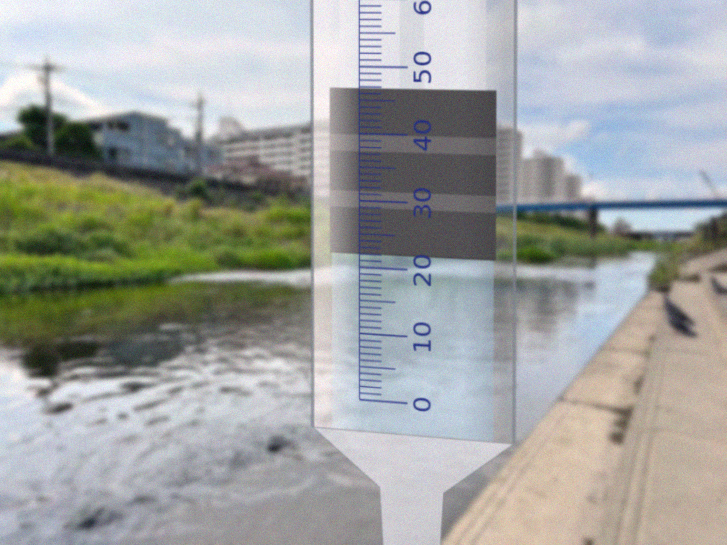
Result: 22 mL
